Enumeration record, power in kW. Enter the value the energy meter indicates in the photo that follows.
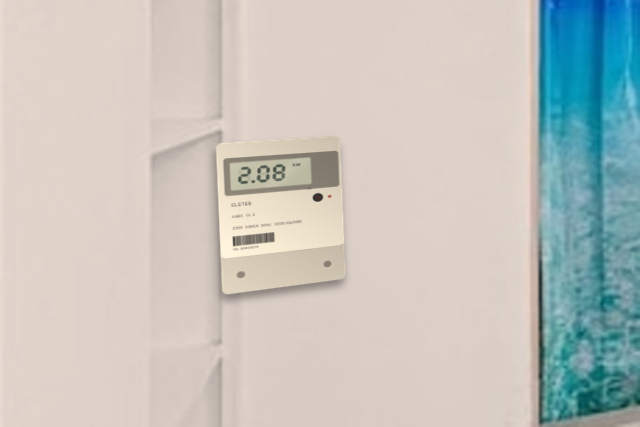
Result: 2.08 kW
